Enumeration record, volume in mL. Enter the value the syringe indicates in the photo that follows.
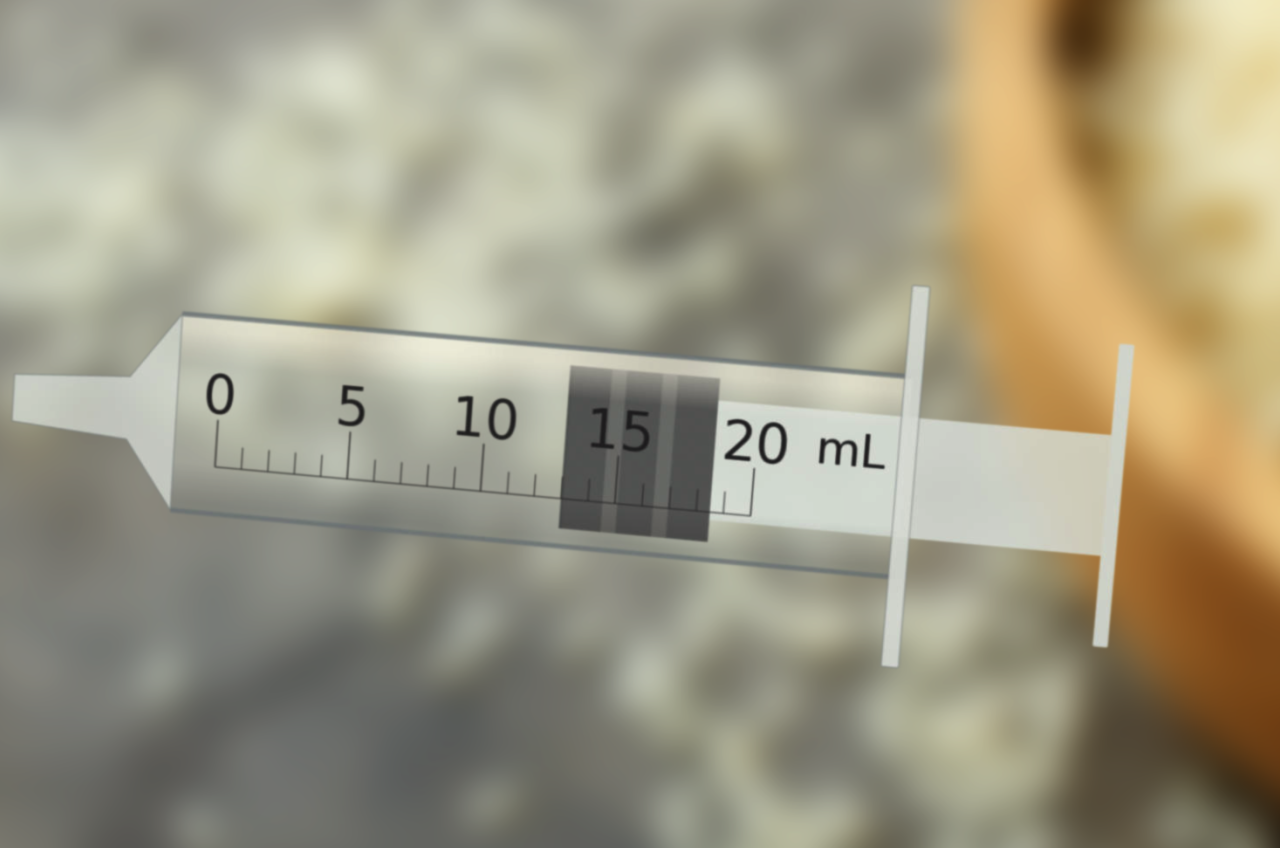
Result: 13 mL
